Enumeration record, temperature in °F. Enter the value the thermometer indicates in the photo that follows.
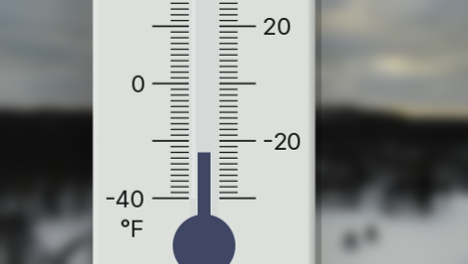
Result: -24 °F
